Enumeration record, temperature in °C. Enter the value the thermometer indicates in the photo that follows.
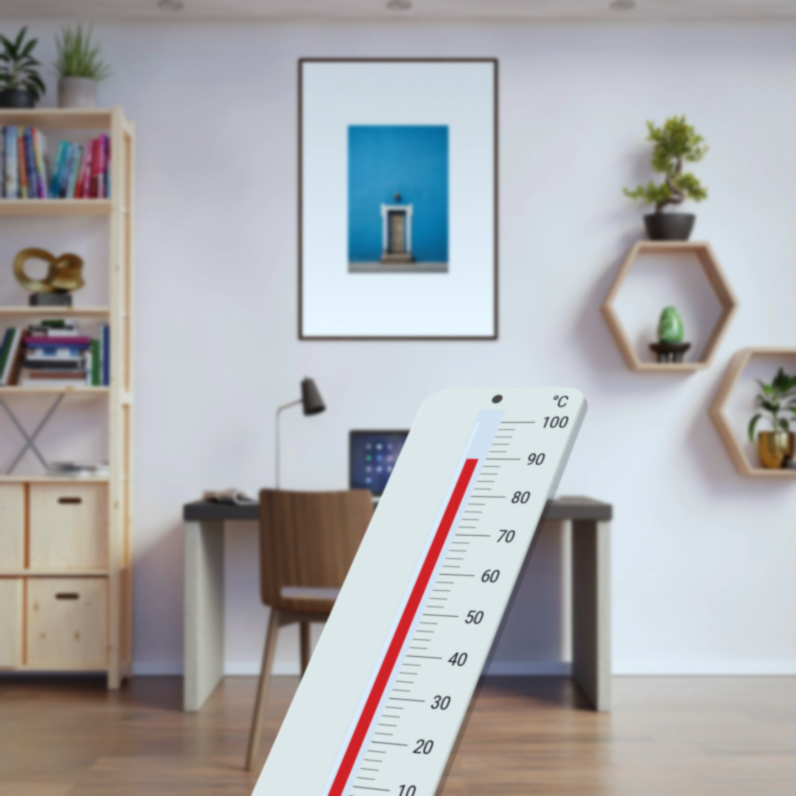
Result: 90 °C
